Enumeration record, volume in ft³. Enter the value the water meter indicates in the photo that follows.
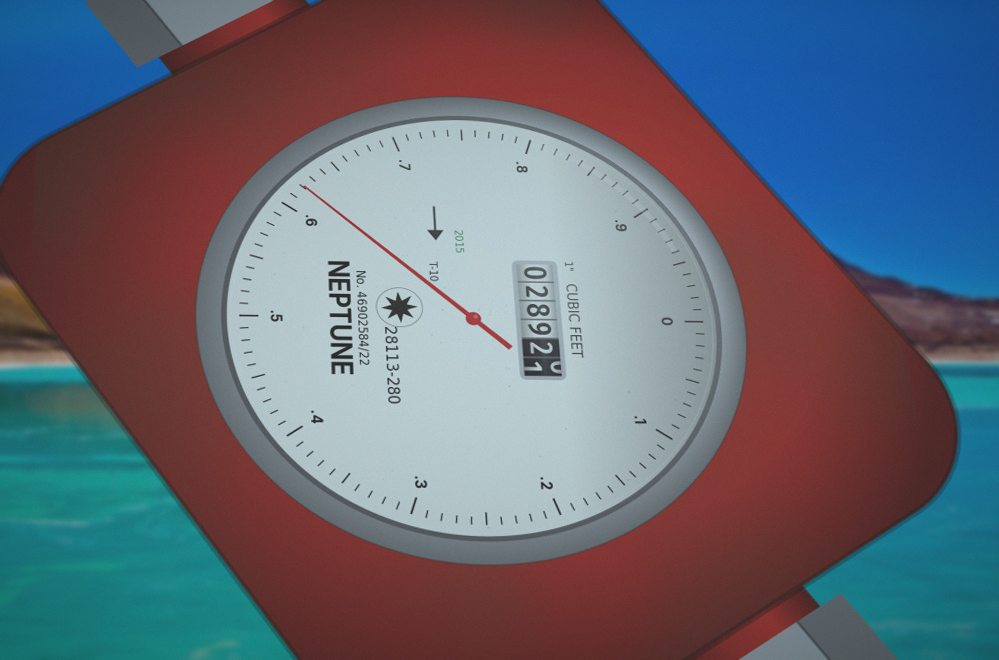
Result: 28920.62 ft³
